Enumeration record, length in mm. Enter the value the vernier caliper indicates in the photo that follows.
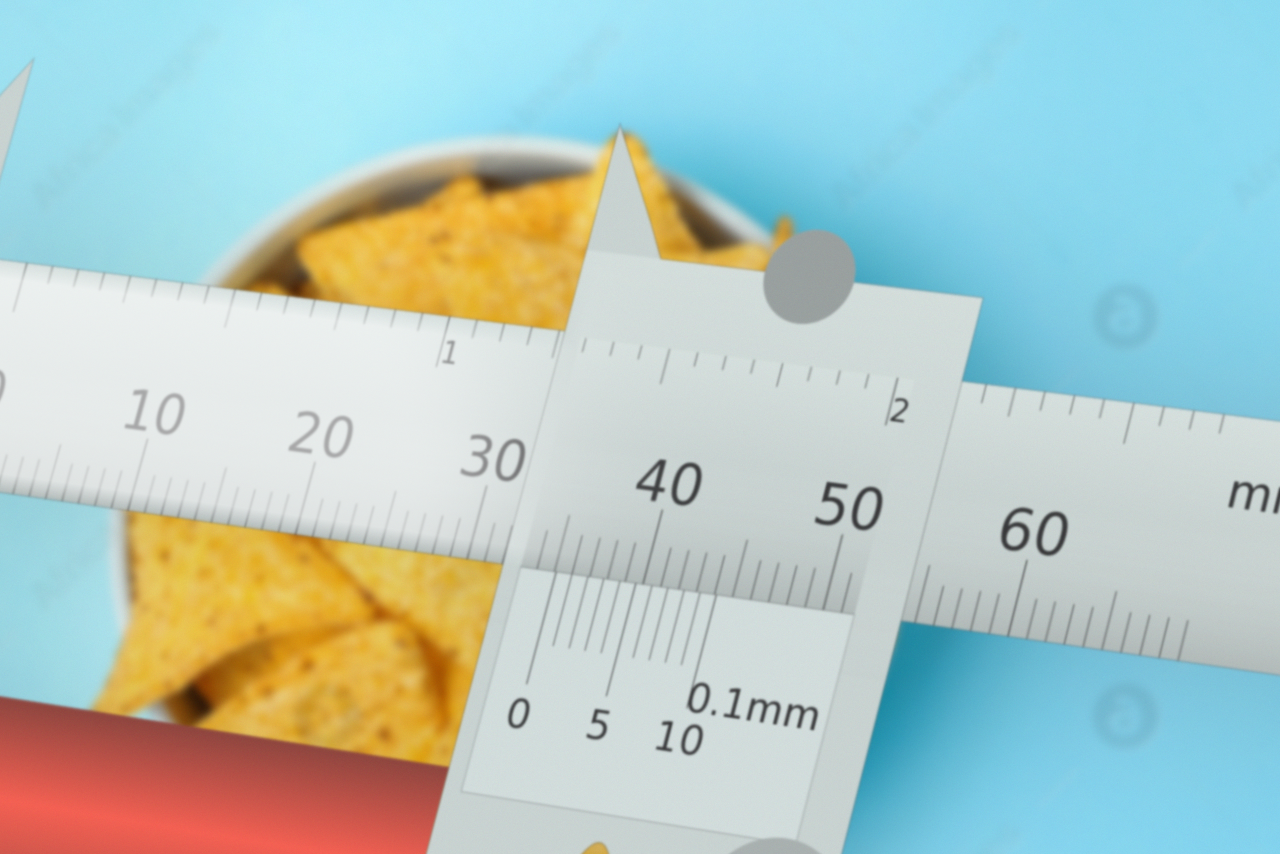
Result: 35.1 mm
